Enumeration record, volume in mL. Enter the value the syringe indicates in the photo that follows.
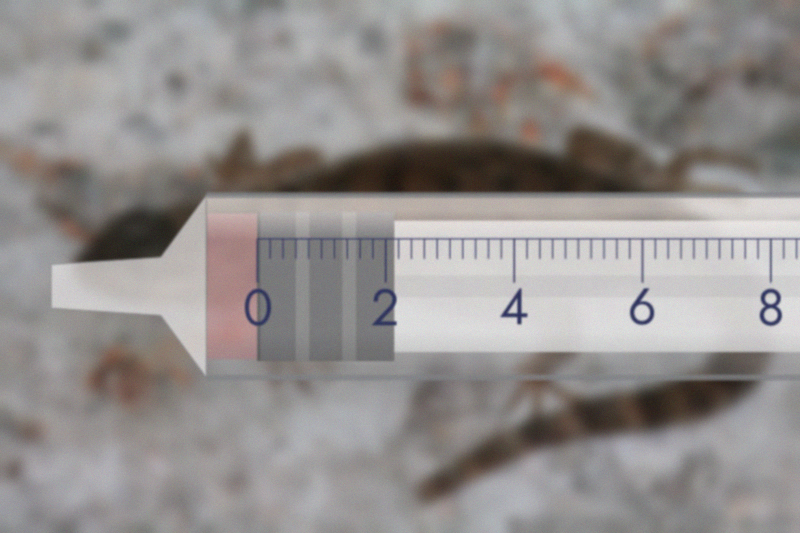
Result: 0 mL
